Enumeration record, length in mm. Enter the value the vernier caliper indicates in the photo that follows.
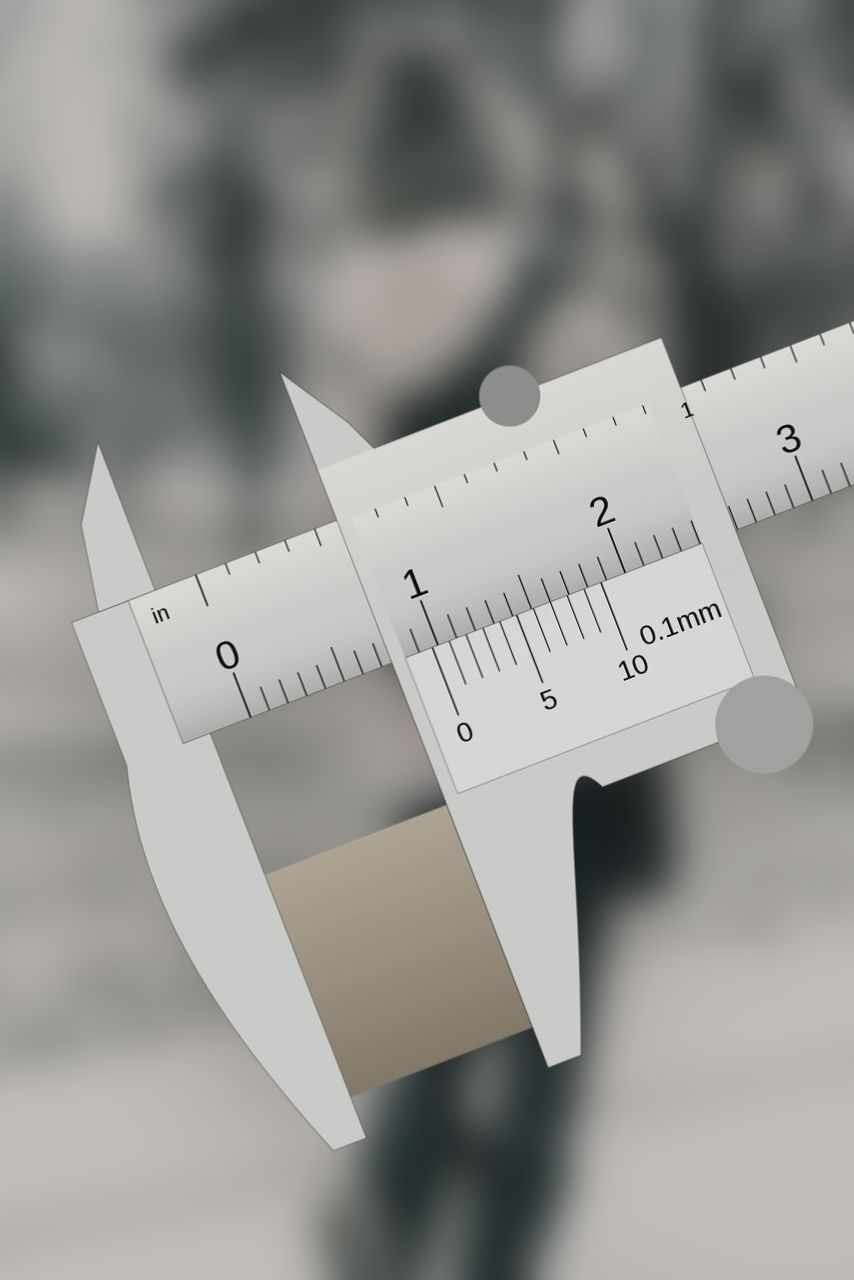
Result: 9.7 mm
